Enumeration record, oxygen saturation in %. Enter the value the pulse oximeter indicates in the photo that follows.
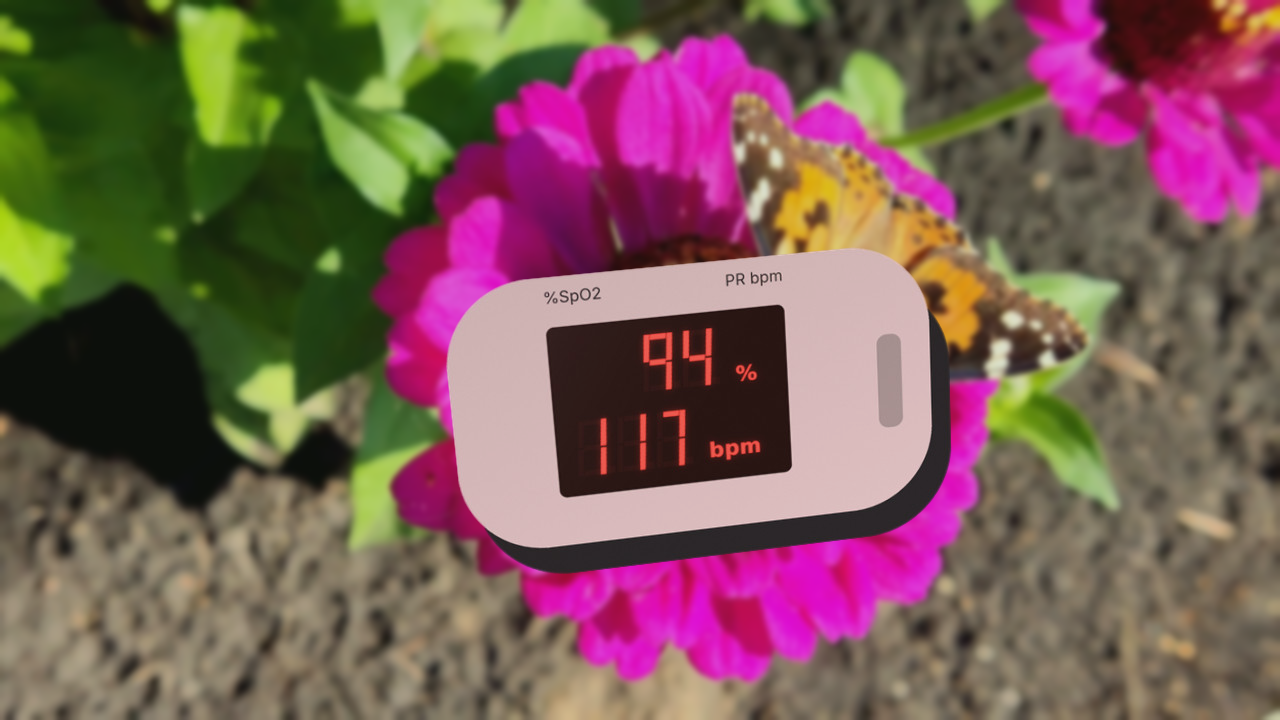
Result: 94 %
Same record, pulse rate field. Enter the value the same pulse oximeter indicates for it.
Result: 117 bpm
